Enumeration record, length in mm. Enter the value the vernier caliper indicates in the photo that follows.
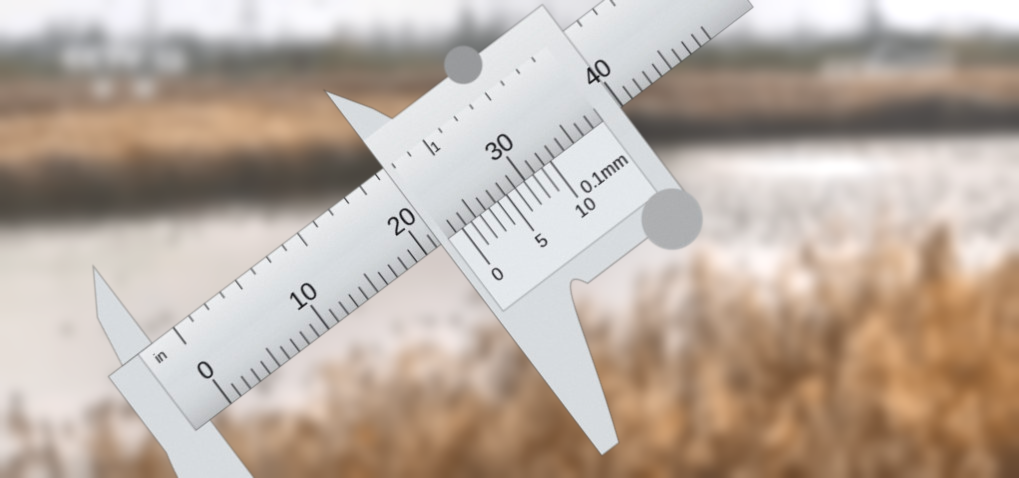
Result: 23.6 mm
